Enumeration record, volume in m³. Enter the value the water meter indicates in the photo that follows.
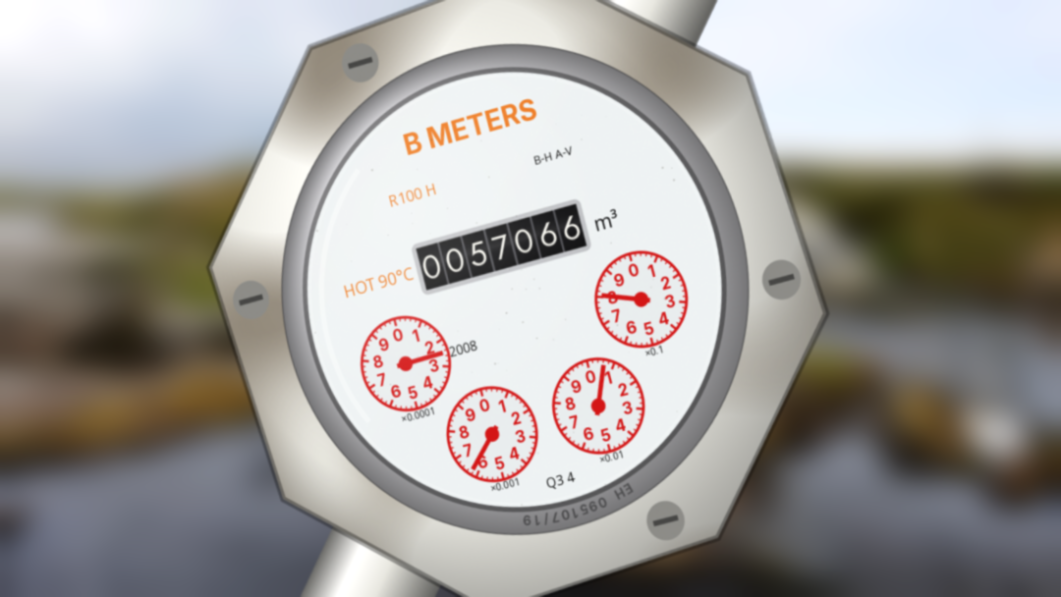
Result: 57066.8062 m³
